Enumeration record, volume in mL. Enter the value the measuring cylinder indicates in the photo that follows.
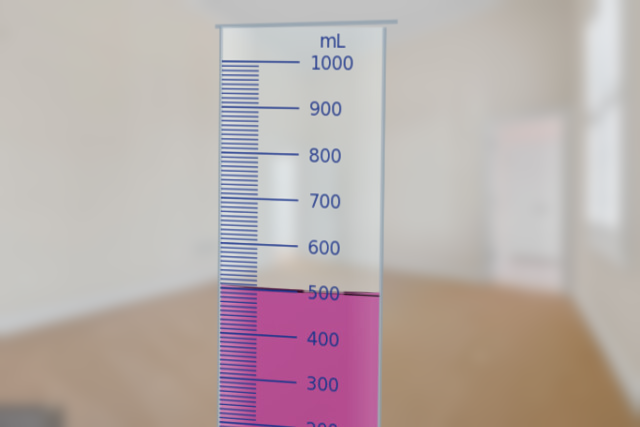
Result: 500 mL
